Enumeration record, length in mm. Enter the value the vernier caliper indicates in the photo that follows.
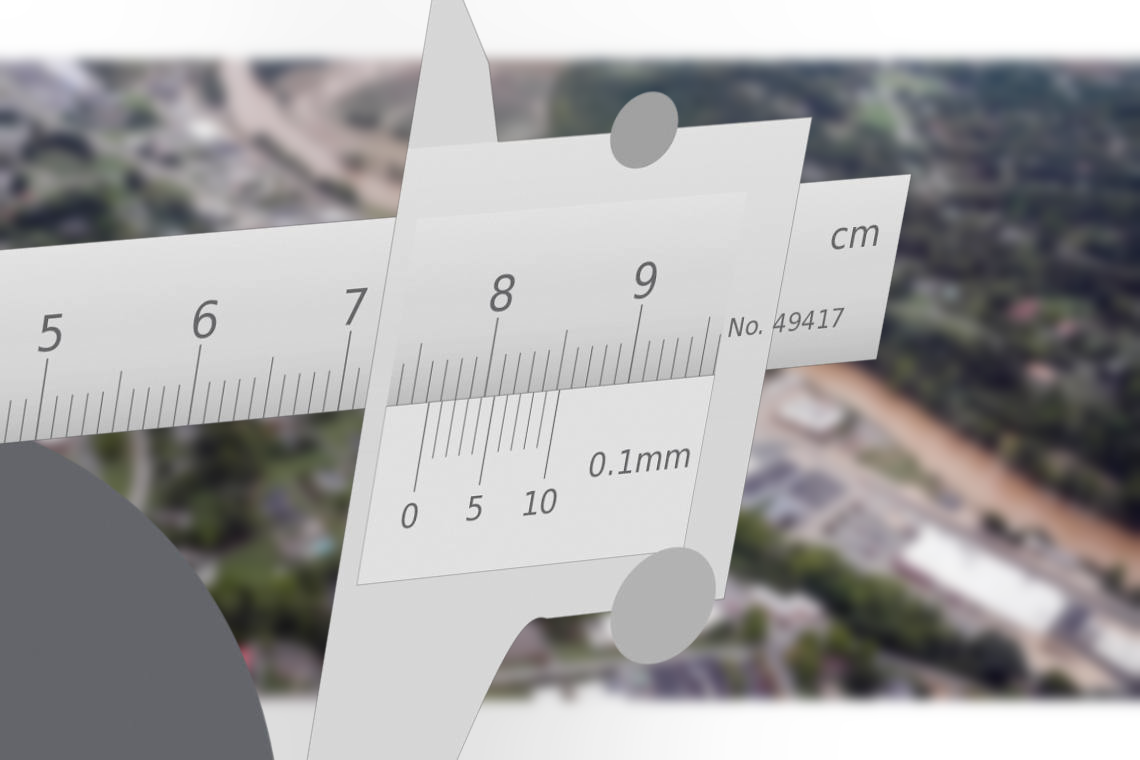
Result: 76.2 mm
